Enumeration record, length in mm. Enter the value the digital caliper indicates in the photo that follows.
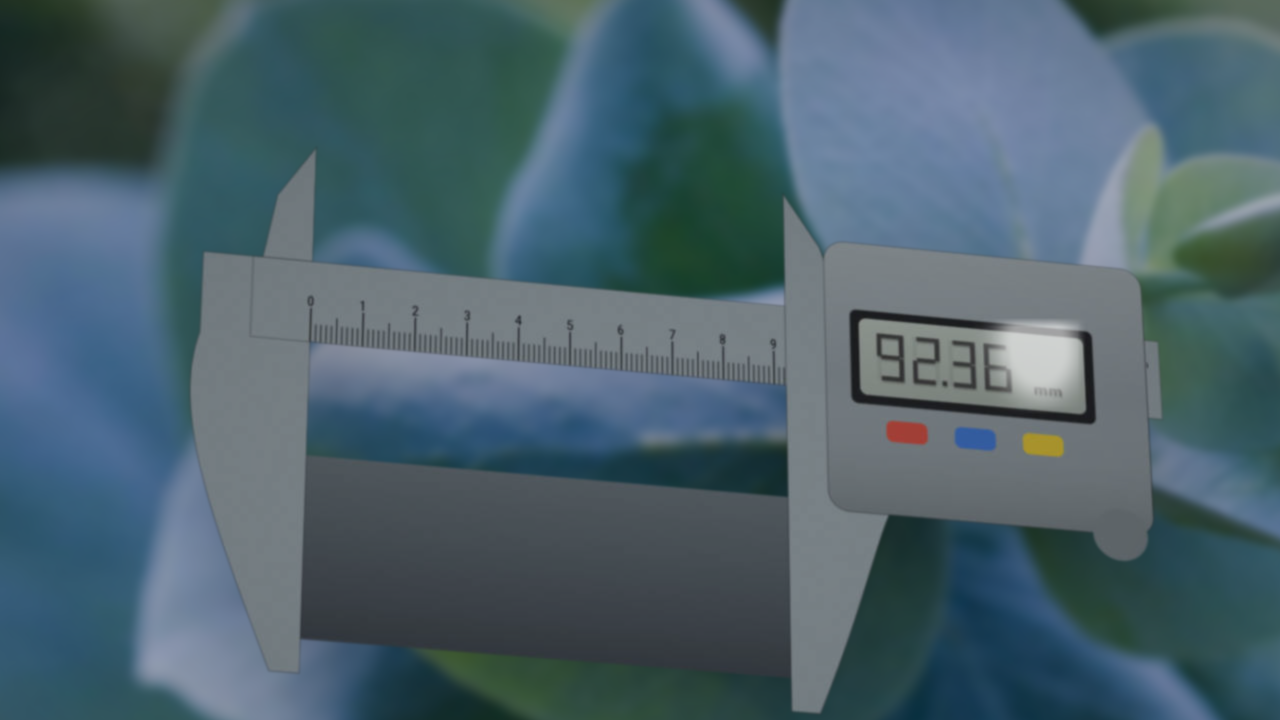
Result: 92.36 mm
